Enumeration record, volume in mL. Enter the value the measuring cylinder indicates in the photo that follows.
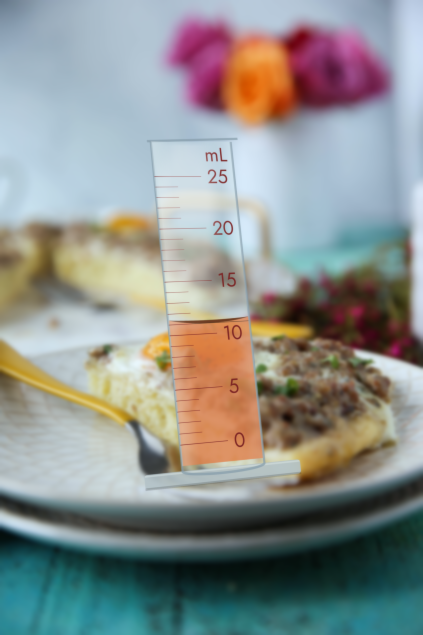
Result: 11 mL
